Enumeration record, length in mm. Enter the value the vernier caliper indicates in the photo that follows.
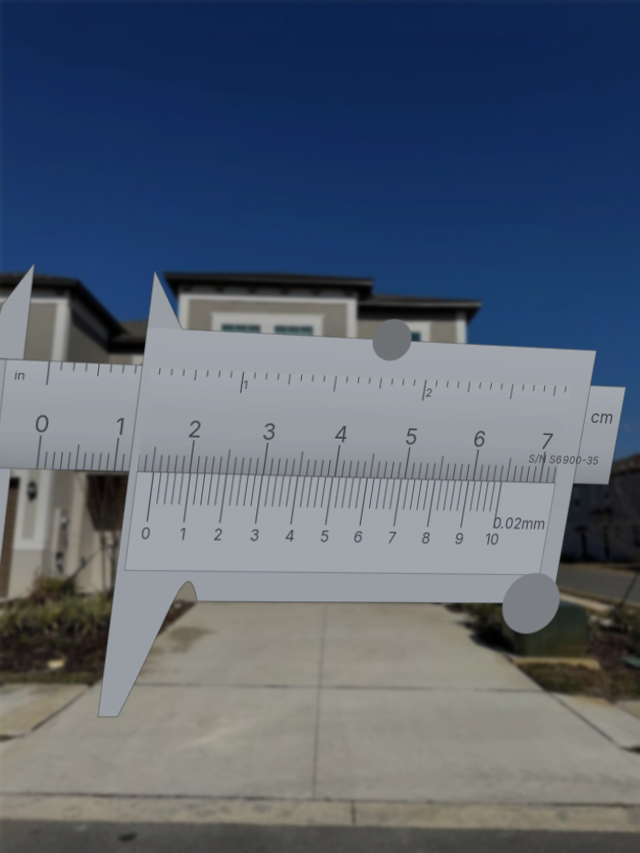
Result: 15.2 mm
